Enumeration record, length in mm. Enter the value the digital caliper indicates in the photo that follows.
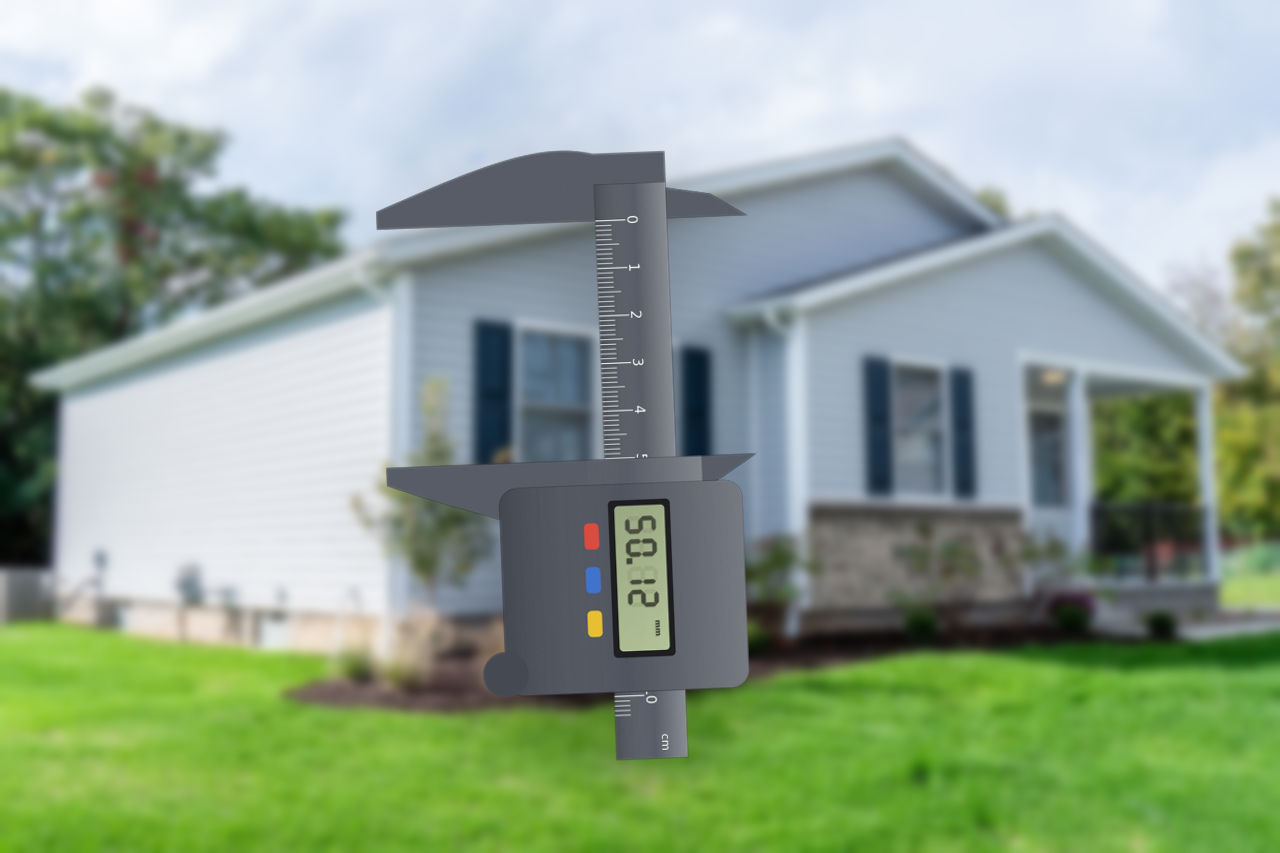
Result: 50.12 mm
